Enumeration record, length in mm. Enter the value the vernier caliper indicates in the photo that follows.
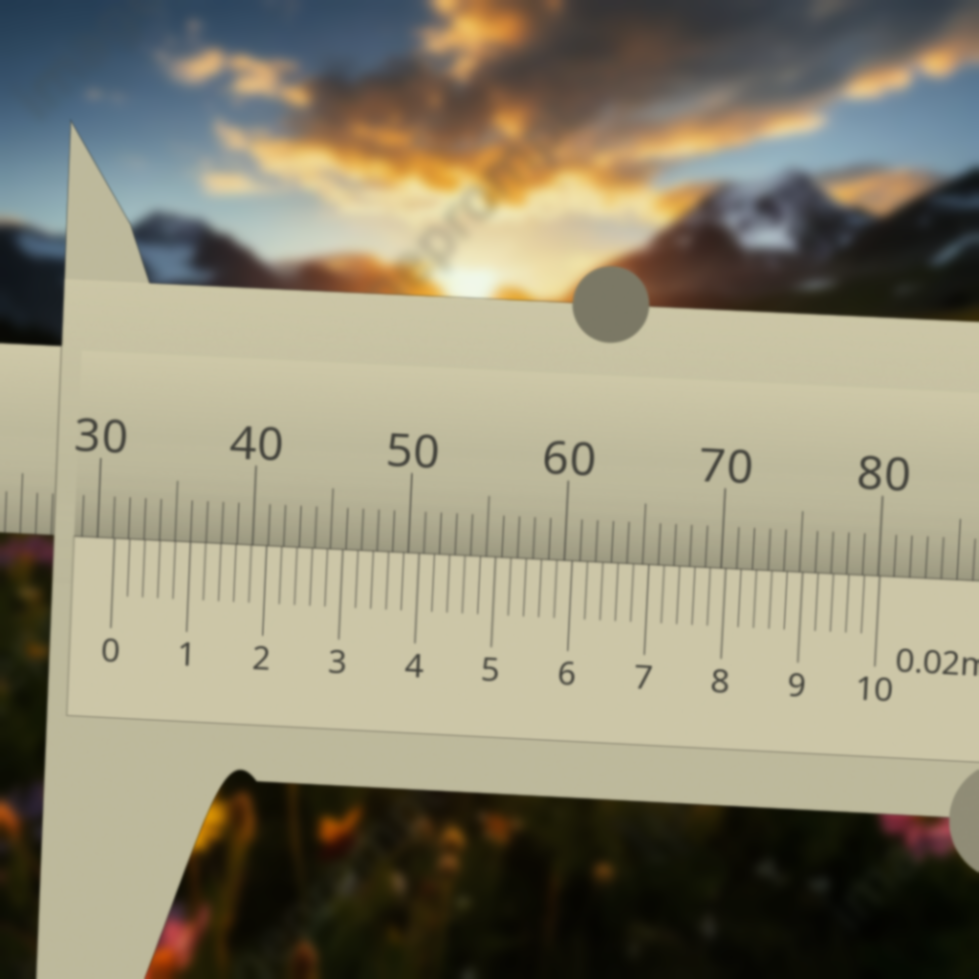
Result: 31.1 mm
